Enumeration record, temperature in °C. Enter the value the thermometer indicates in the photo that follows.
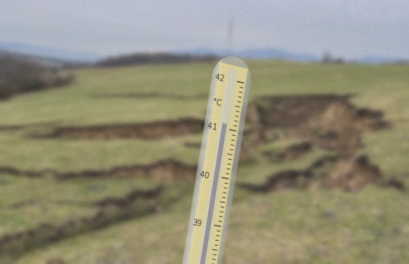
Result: 41.1 °C
